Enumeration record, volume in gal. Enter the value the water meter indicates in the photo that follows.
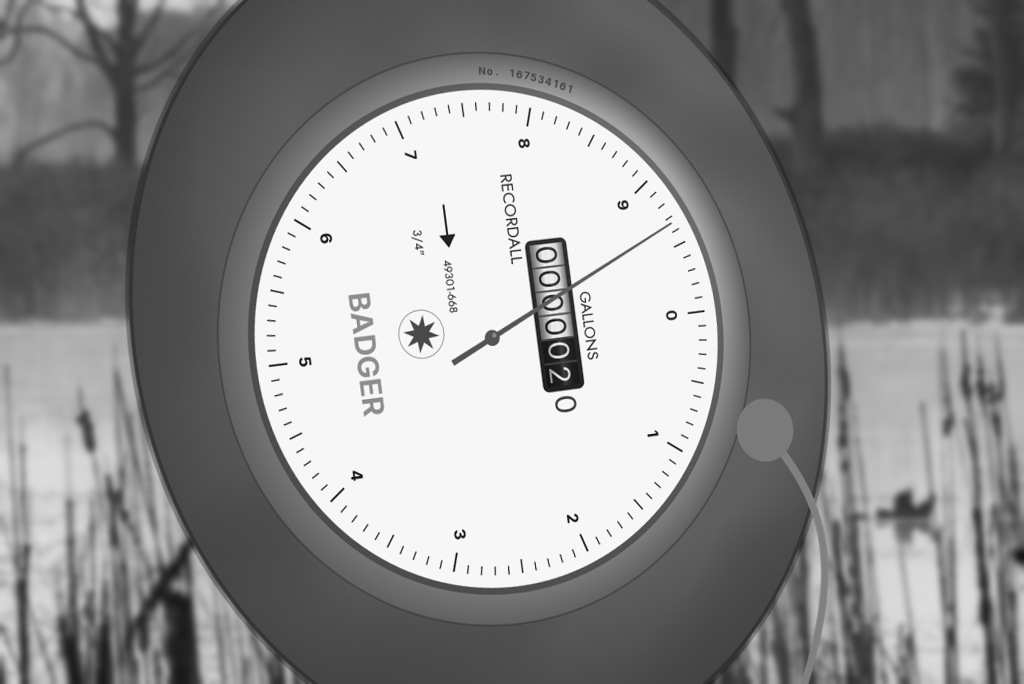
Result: 19.3 gal
